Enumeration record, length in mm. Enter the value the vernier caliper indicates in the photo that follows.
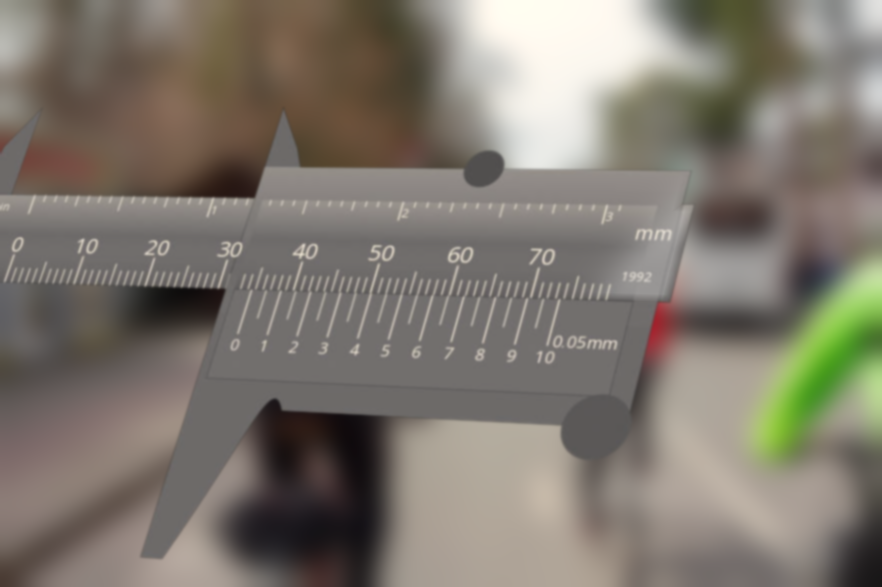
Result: 34.5 mm
